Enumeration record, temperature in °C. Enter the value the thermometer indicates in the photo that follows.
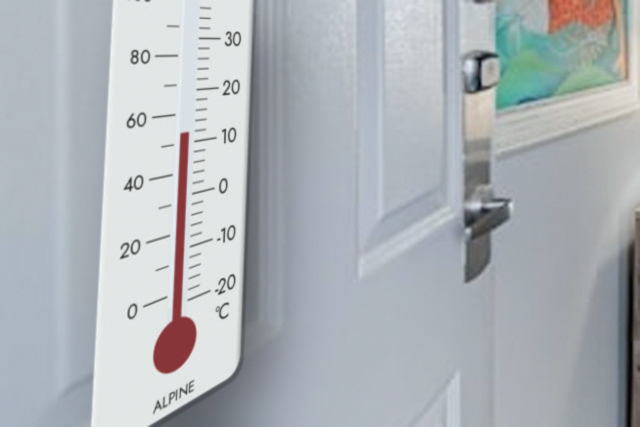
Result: 12 °C
